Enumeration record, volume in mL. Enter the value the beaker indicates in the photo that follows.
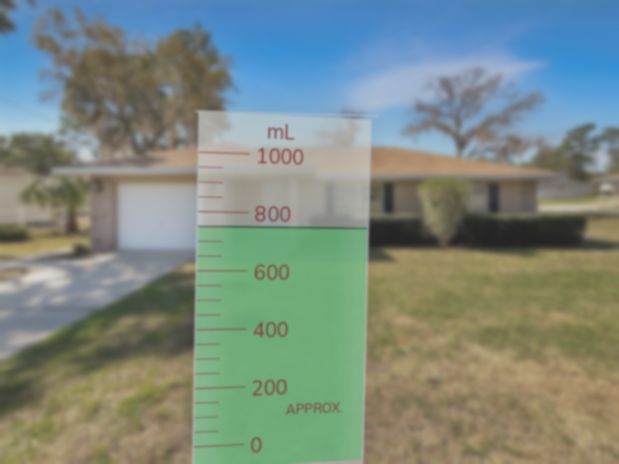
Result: 750 mL
